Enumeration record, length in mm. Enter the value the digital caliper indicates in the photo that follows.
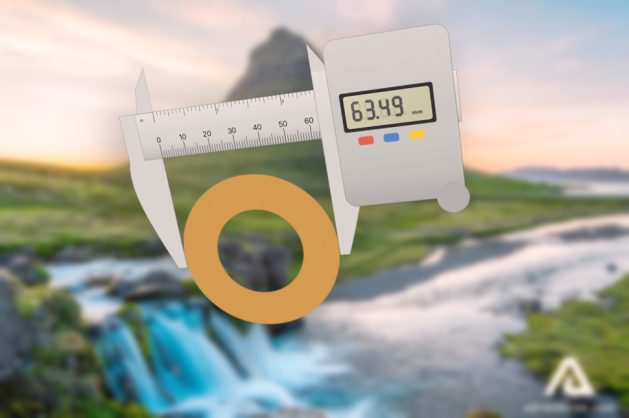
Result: 63.49 mm
